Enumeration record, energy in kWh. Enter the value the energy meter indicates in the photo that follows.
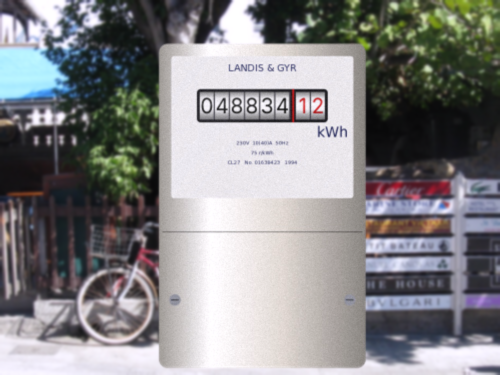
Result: 48834.12 kWh
